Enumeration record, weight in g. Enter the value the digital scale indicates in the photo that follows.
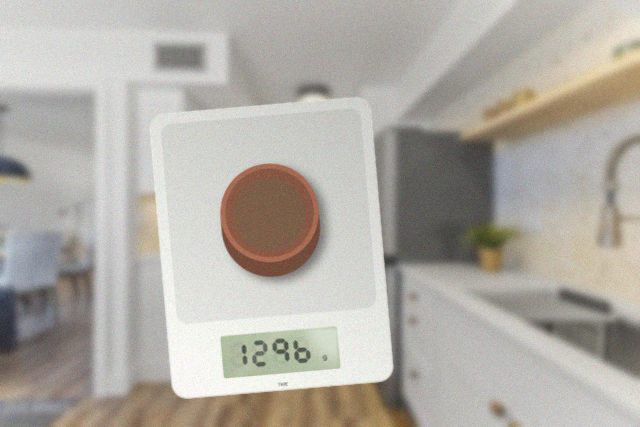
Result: 1296 g
